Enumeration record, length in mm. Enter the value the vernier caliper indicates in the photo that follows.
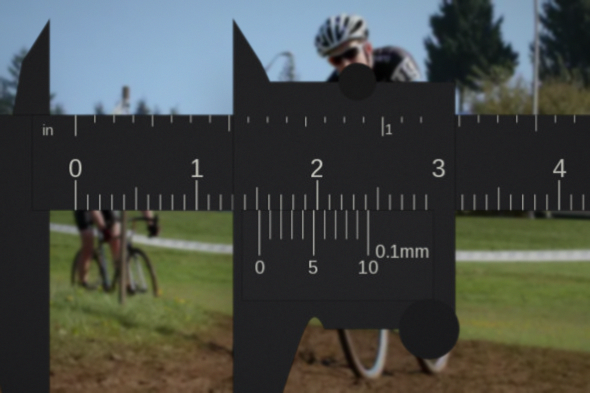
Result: 15.2 mm
